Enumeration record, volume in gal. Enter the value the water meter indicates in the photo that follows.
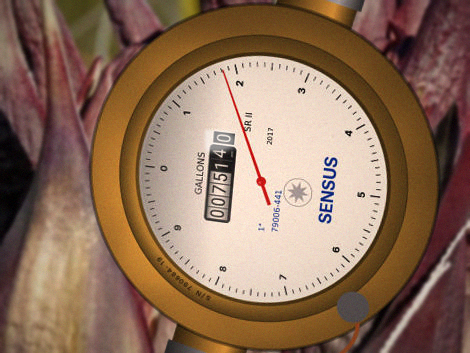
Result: 75141.8 gal
